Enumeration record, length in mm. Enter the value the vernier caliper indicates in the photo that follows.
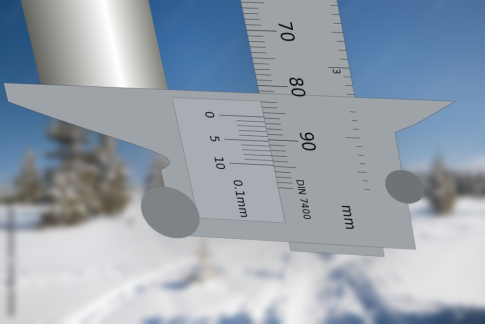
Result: 85.8 mm
